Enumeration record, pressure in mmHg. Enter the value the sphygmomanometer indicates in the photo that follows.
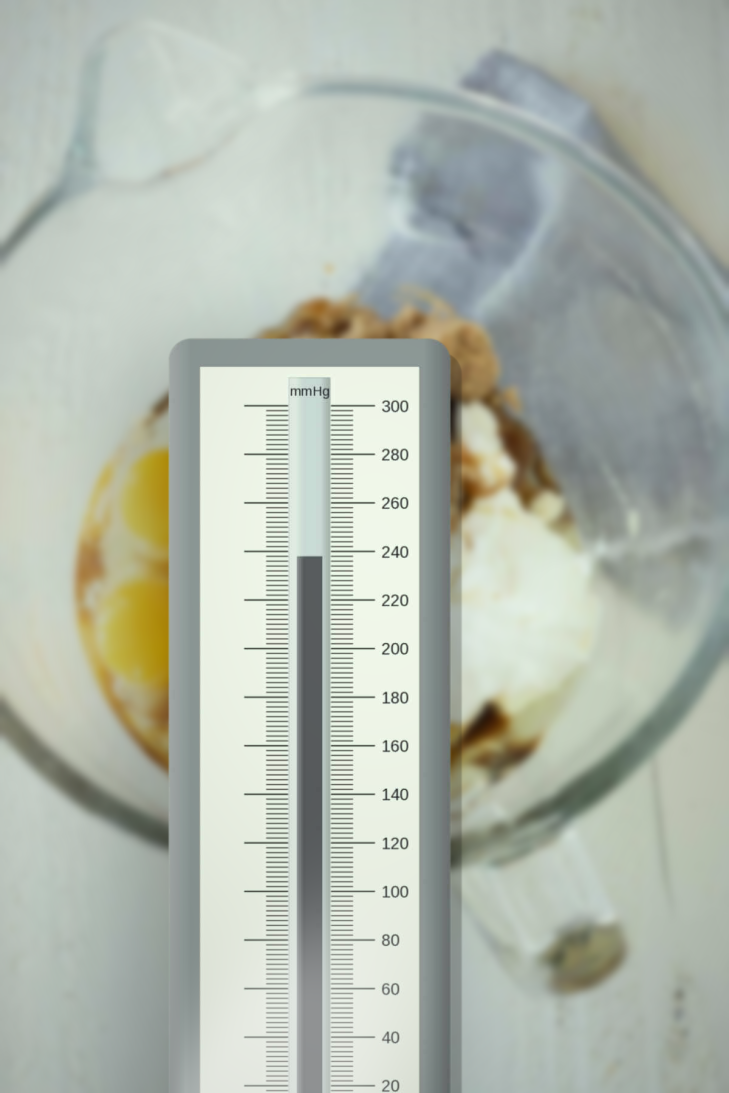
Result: 238 mmHg
